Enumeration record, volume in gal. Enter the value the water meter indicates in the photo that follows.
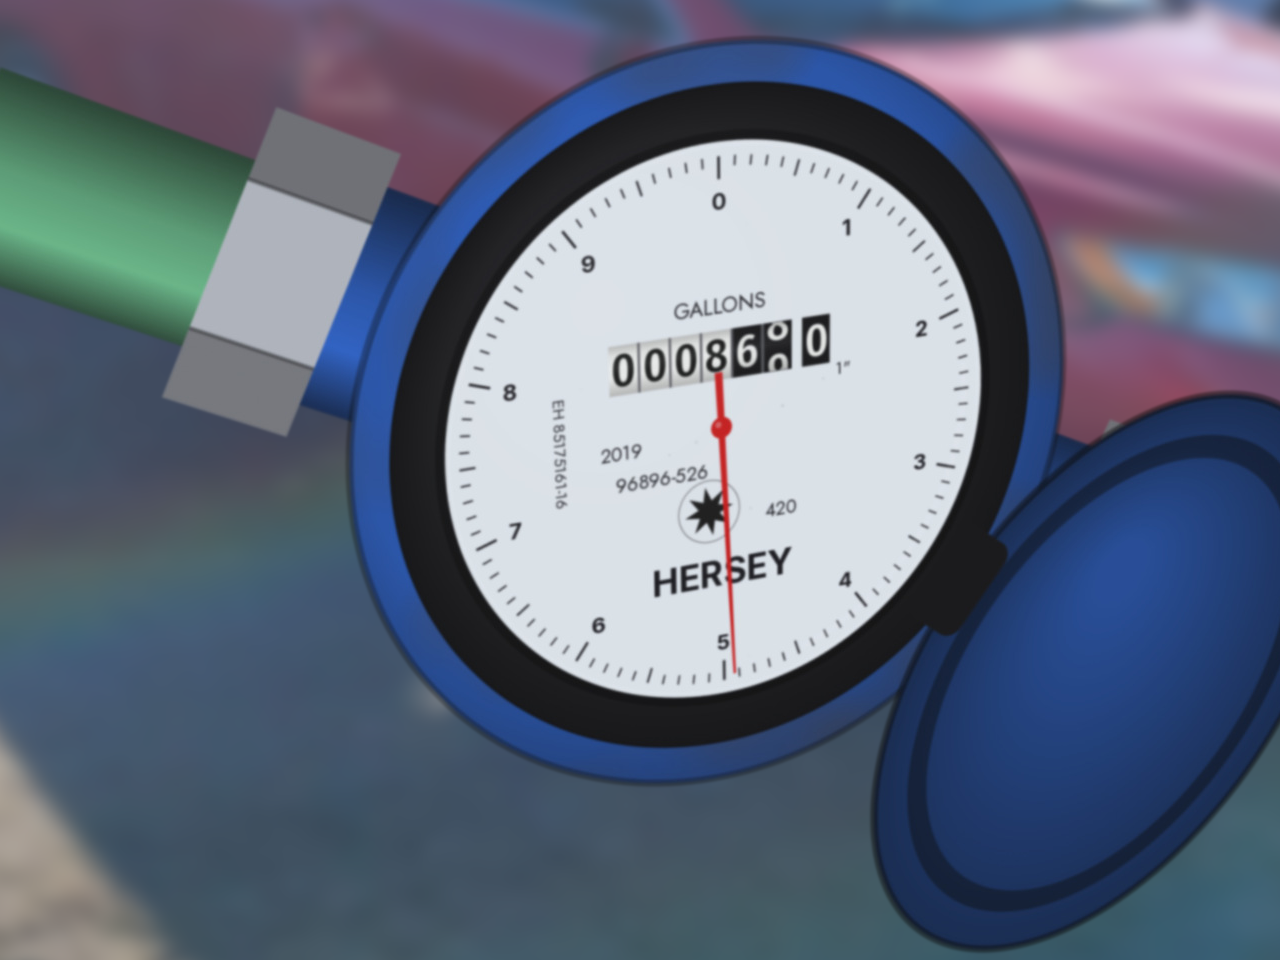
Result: 8684.9 gal
